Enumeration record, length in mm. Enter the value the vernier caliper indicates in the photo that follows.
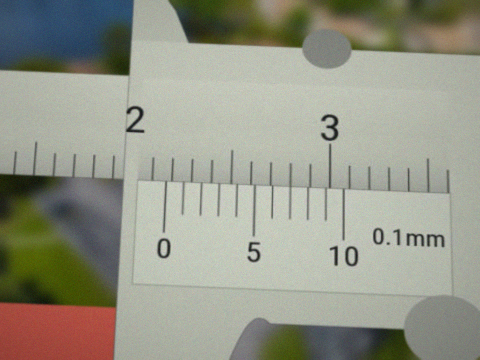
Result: 21.7 mm
